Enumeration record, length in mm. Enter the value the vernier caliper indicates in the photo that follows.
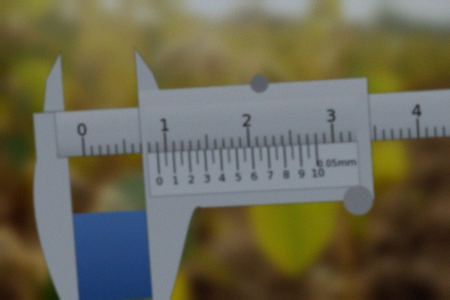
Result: 9.0 mm
